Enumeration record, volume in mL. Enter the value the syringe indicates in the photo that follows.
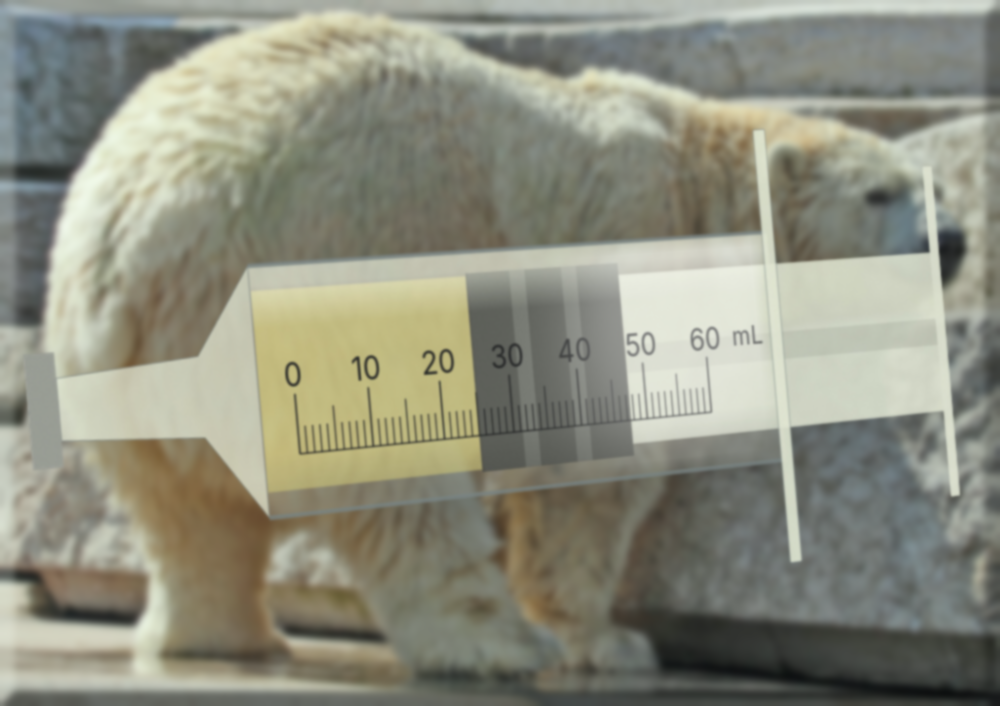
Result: 25 mL
